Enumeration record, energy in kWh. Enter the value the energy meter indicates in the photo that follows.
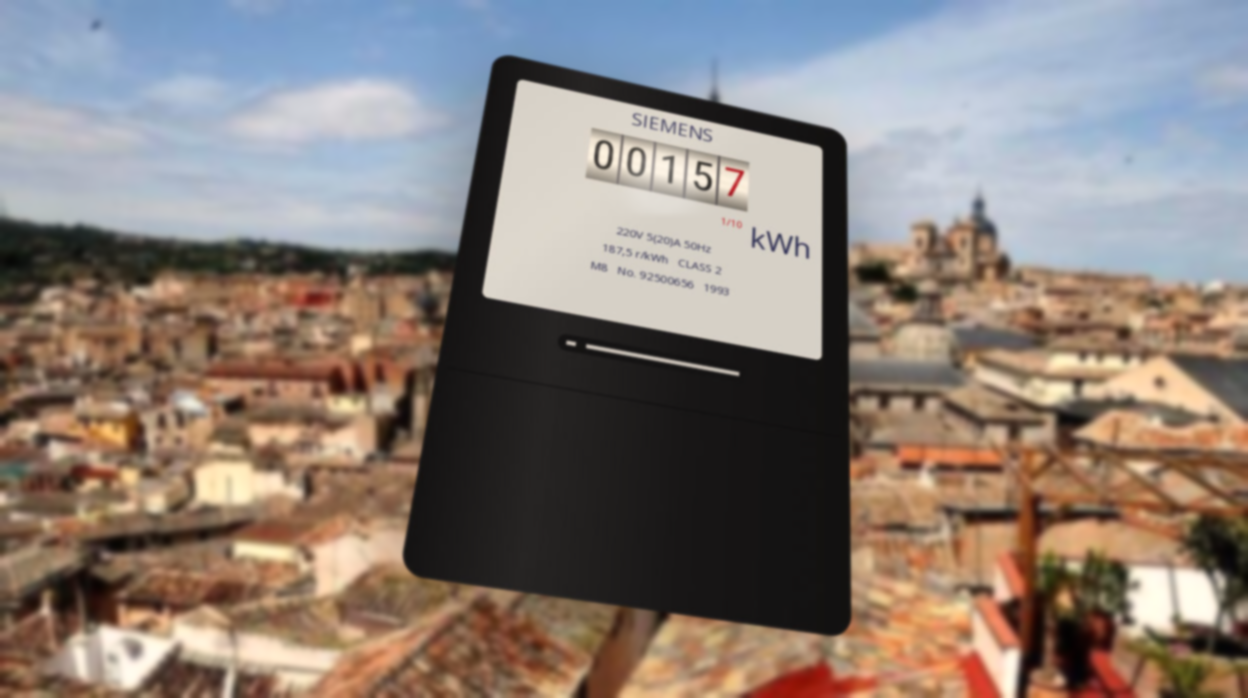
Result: 15.7 kWh
